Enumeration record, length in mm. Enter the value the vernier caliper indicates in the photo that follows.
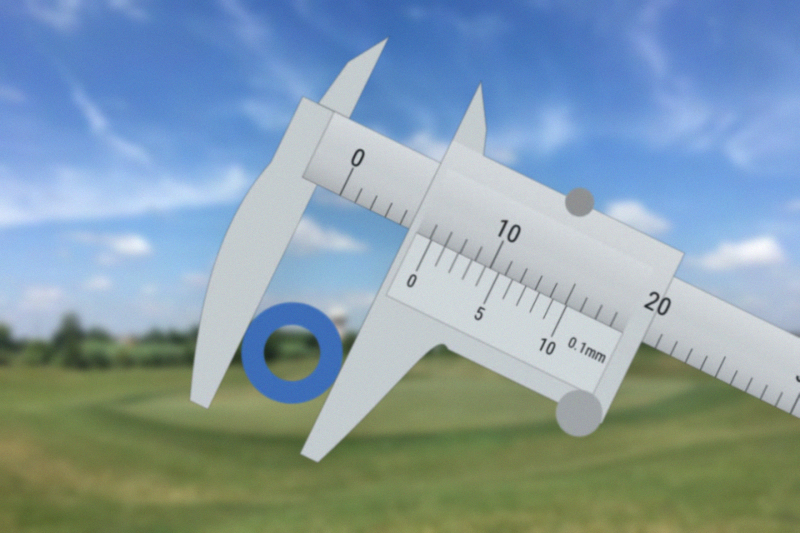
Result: 6.1 mm
